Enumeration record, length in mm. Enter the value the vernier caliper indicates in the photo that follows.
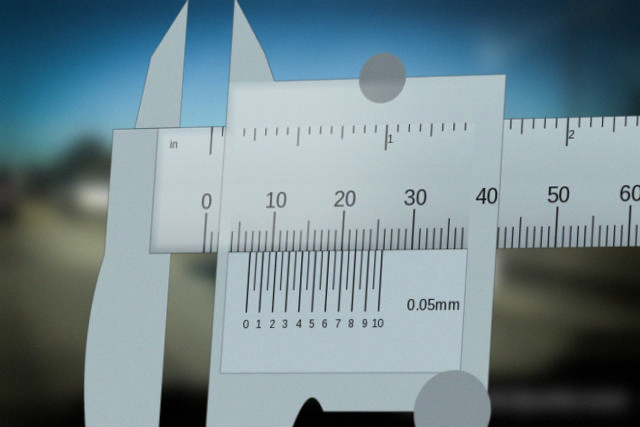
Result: 6.8 mm
